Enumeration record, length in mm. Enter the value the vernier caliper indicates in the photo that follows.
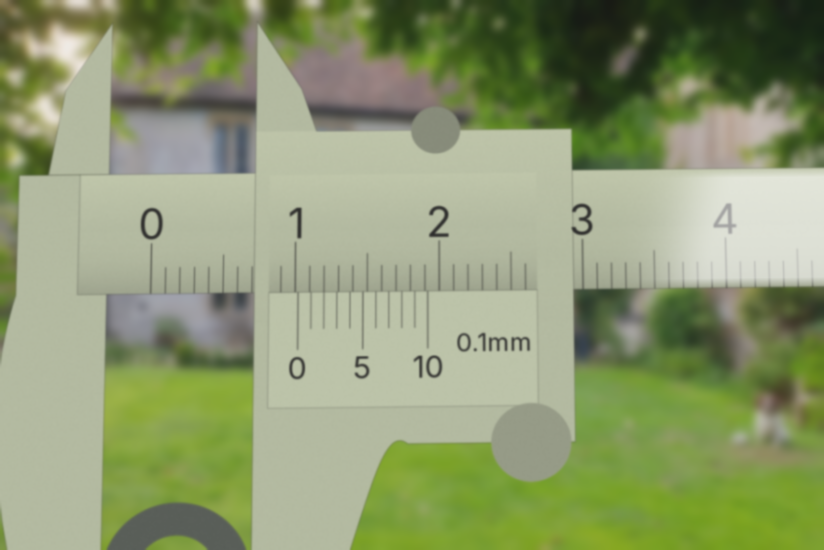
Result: 10.2 mm
